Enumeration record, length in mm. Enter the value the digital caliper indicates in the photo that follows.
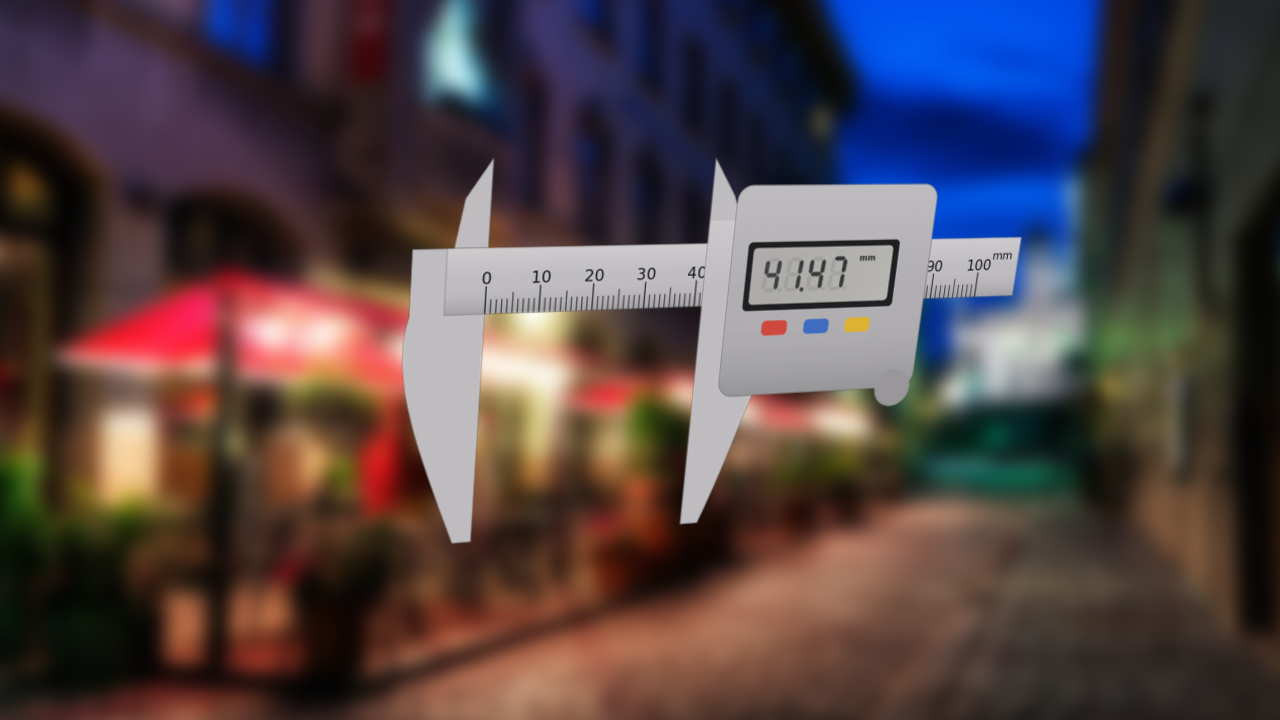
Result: 41.47 mm
